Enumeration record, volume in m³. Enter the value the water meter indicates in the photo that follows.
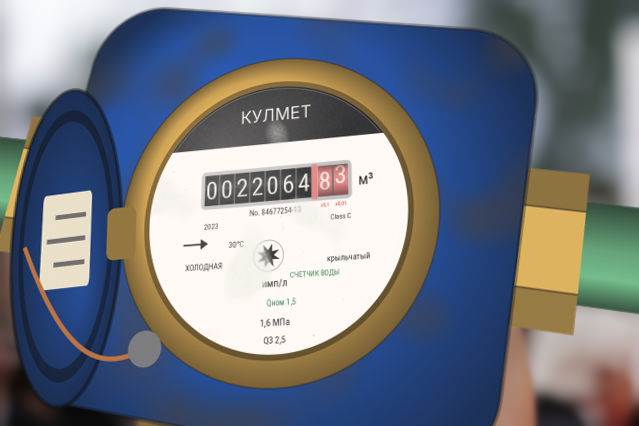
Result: 22064.83 m³
